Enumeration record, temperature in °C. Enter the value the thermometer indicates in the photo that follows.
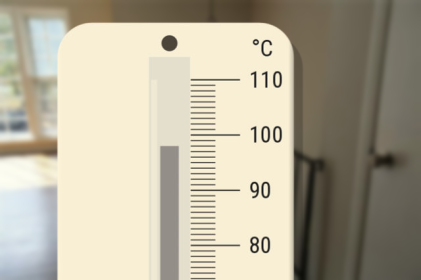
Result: 98 °C
